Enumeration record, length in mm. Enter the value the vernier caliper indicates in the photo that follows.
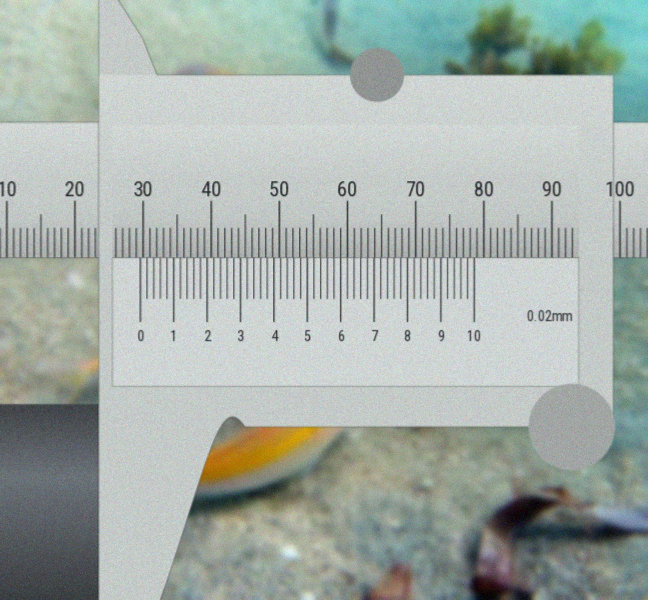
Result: 29.6 mm
